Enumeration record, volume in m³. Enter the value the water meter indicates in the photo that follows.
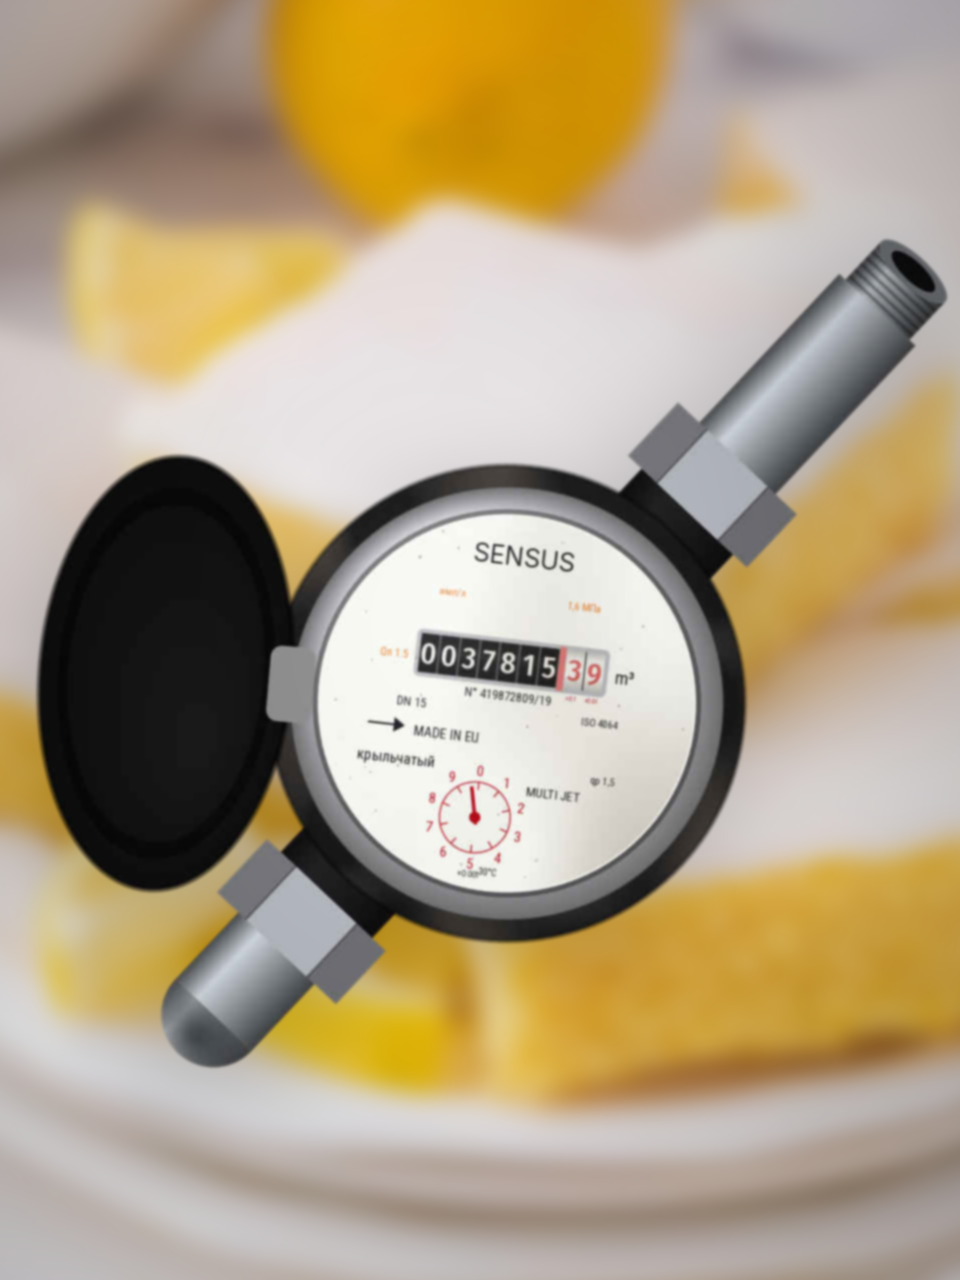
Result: 37815.389 m³
